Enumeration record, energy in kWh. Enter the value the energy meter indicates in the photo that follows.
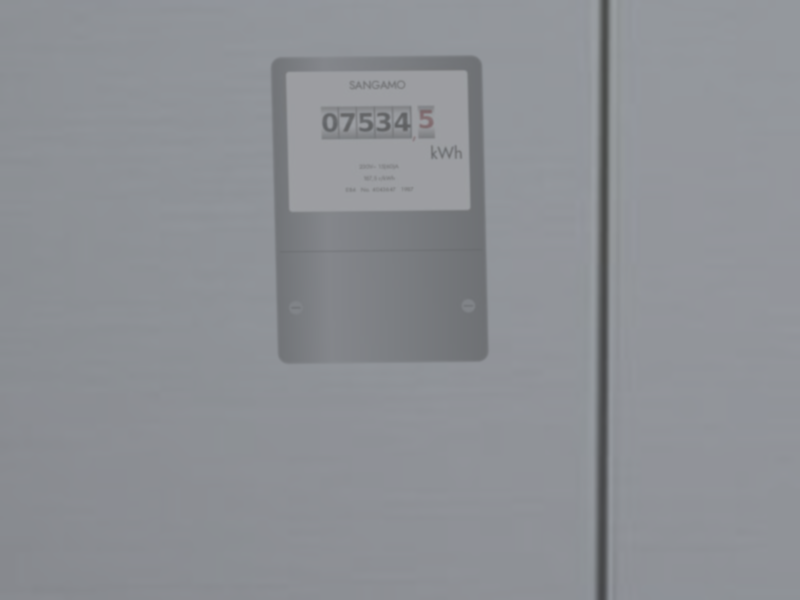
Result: 7534.5 kWh
